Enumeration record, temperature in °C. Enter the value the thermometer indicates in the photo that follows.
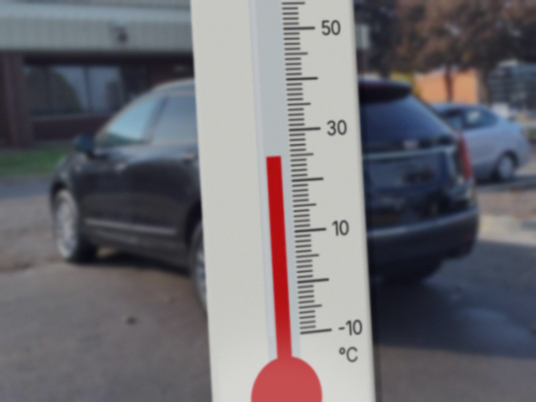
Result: 25 °C
